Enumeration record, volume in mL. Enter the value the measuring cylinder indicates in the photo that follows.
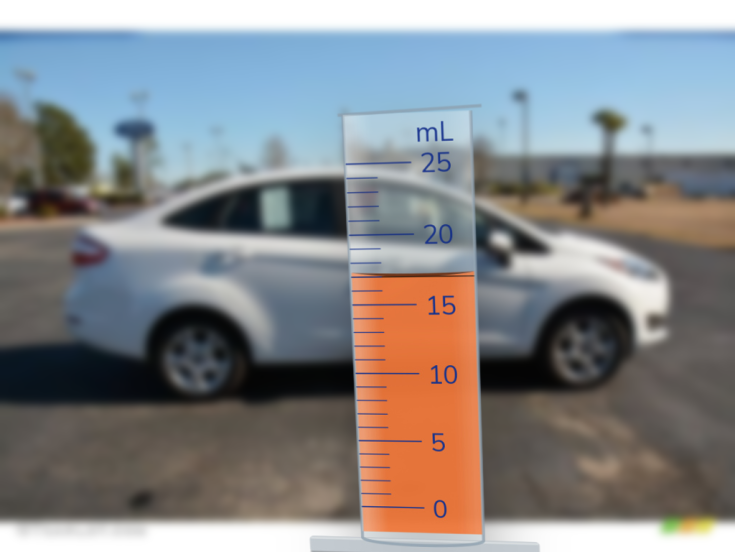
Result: 17 mL
